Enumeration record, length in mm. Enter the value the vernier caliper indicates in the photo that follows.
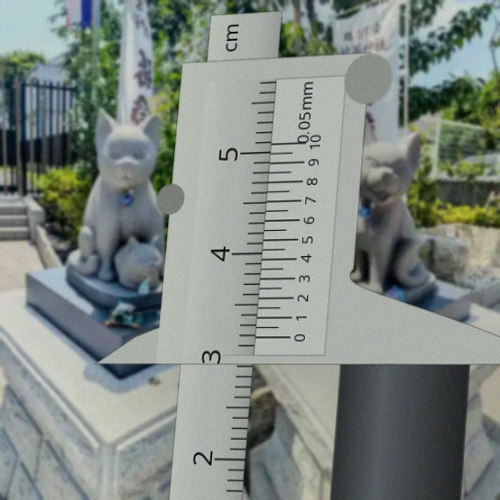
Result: 31.8 mm
